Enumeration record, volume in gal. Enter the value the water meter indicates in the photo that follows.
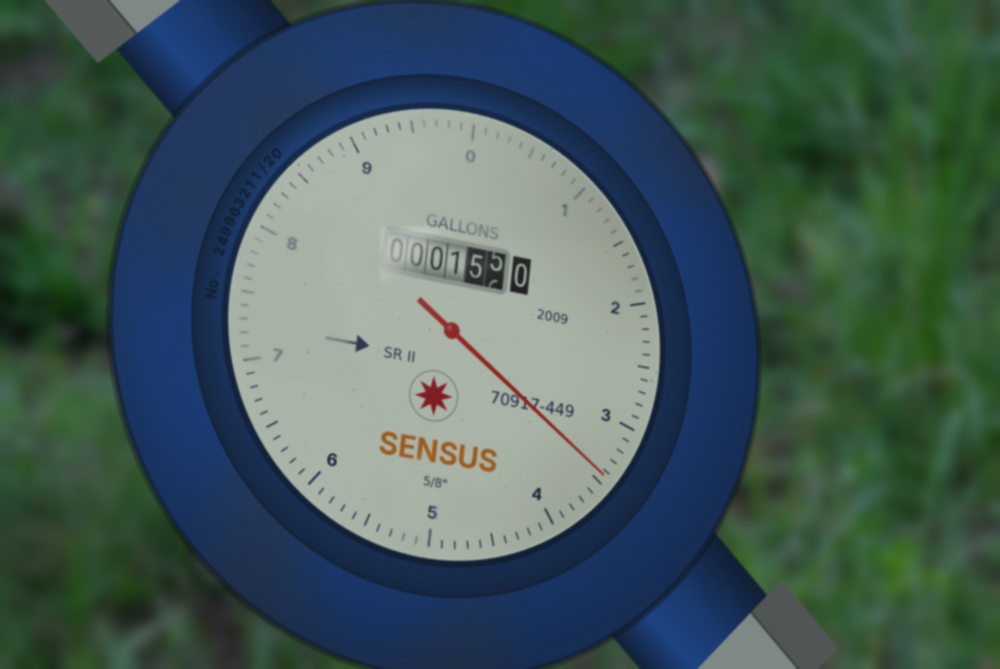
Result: 1553.4 gal
